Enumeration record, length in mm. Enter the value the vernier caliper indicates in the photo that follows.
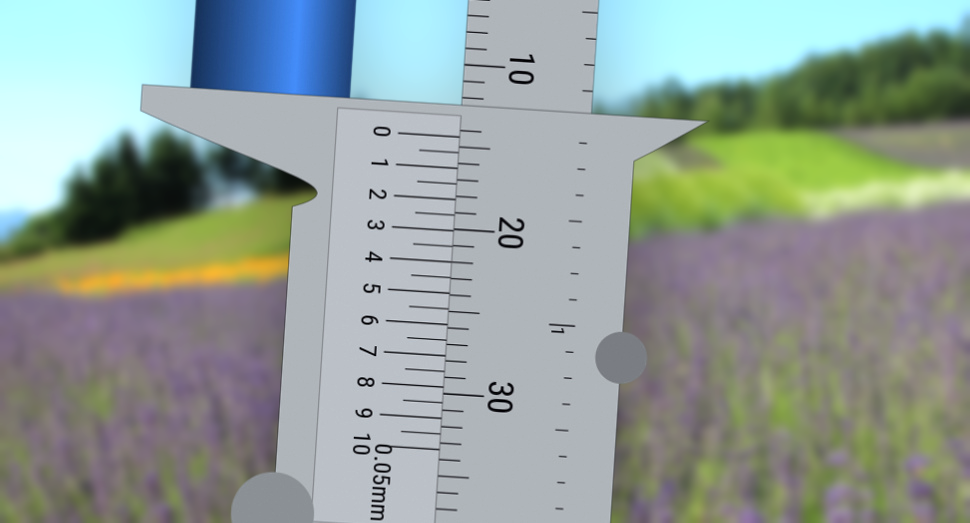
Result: 14.4 mm
